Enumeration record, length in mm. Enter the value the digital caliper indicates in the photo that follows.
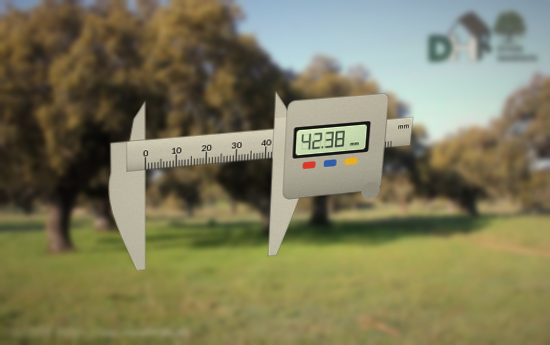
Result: 42.38 mm
